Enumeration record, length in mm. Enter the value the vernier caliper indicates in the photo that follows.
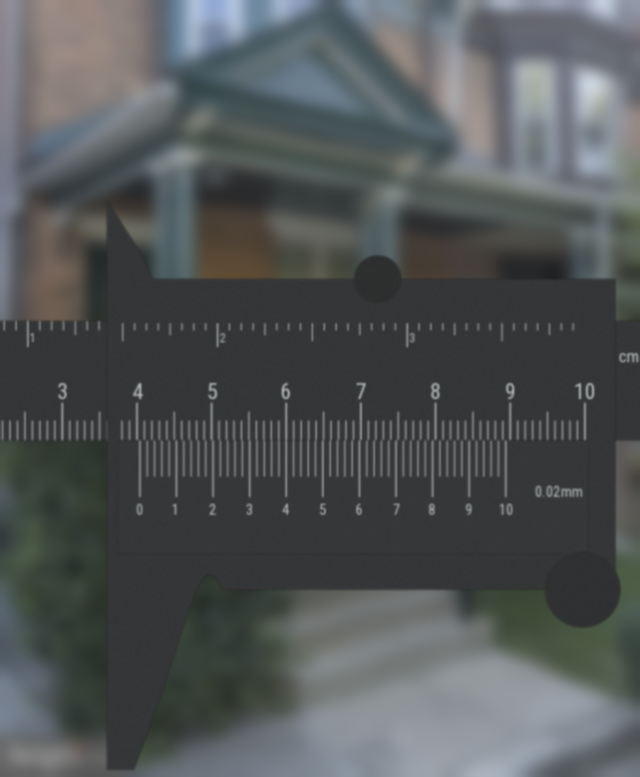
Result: 40.4 mm
